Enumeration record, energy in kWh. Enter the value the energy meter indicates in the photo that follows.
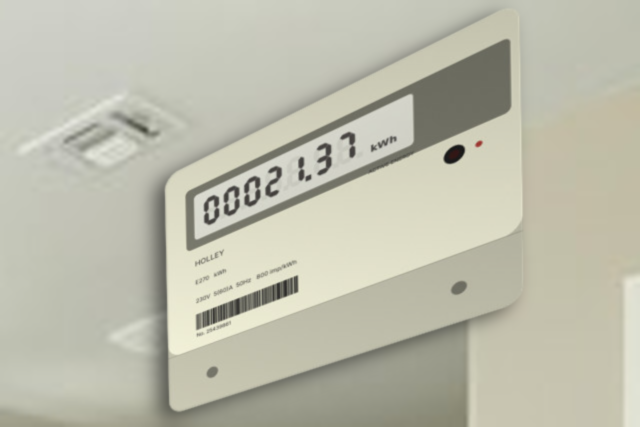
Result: 21.37 kWh
